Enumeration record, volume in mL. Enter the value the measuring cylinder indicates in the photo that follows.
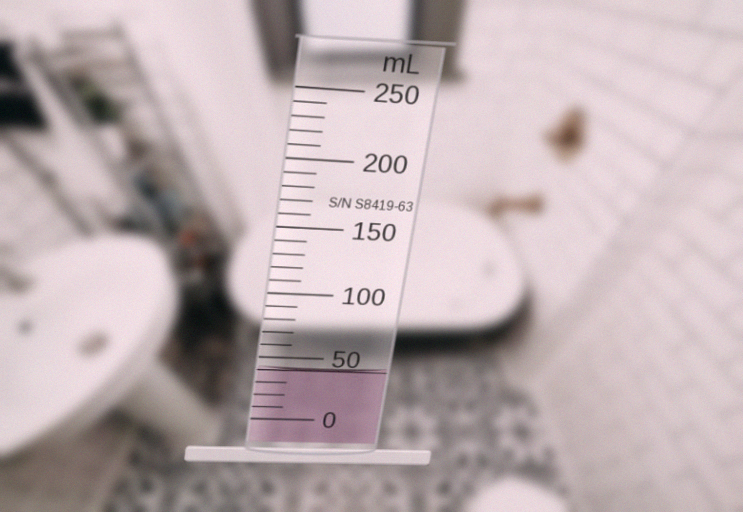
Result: 40 mL
